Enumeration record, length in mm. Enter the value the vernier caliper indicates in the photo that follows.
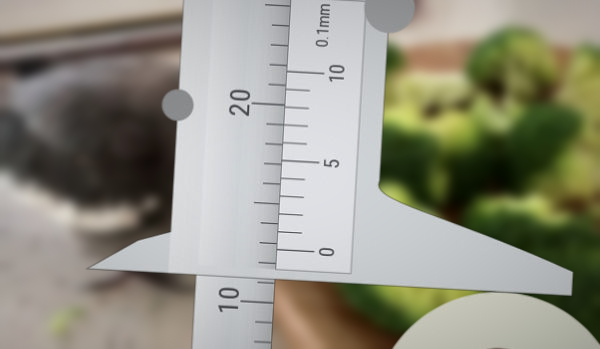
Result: 12.7 mm
